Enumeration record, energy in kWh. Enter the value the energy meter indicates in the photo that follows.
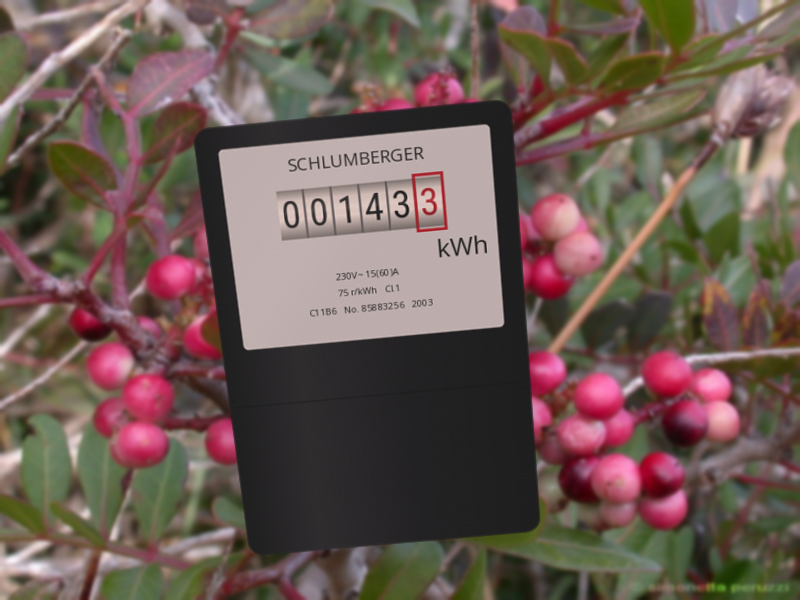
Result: 143.3 kWh
